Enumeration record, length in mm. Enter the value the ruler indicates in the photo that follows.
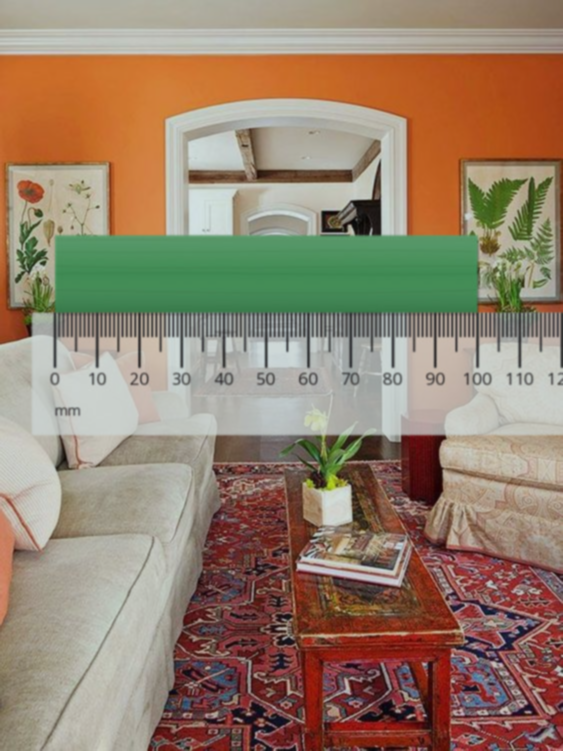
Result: 100 mm
